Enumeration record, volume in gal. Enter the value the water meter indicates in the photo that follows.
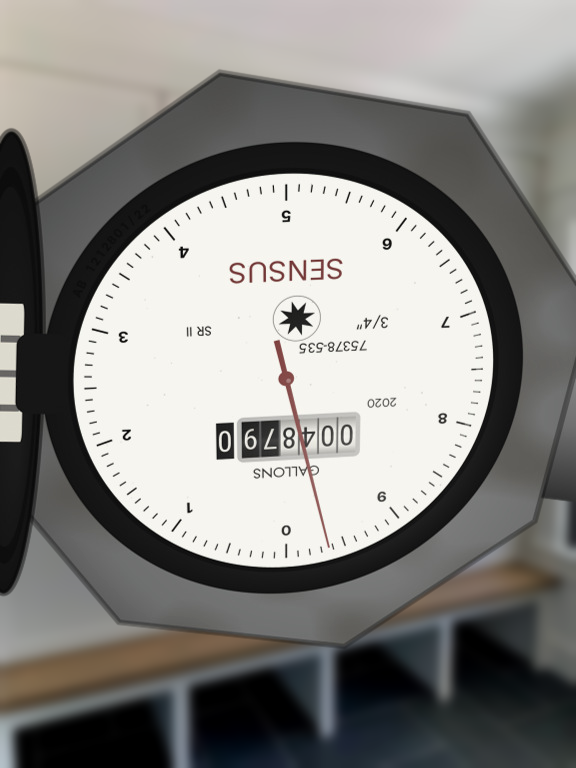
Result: 48789.6 gal
